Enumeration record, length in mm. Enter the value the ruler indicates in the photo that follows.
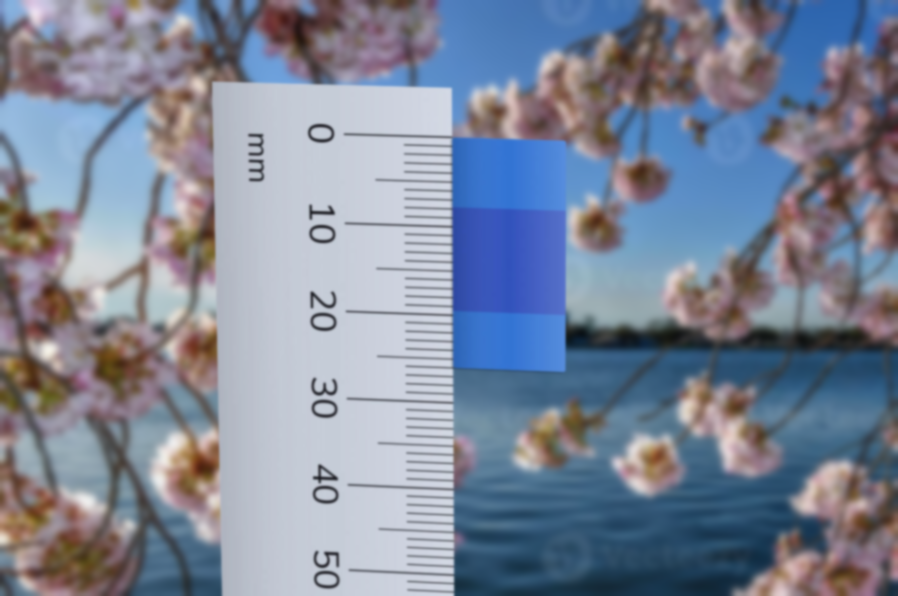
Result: 26 mm
